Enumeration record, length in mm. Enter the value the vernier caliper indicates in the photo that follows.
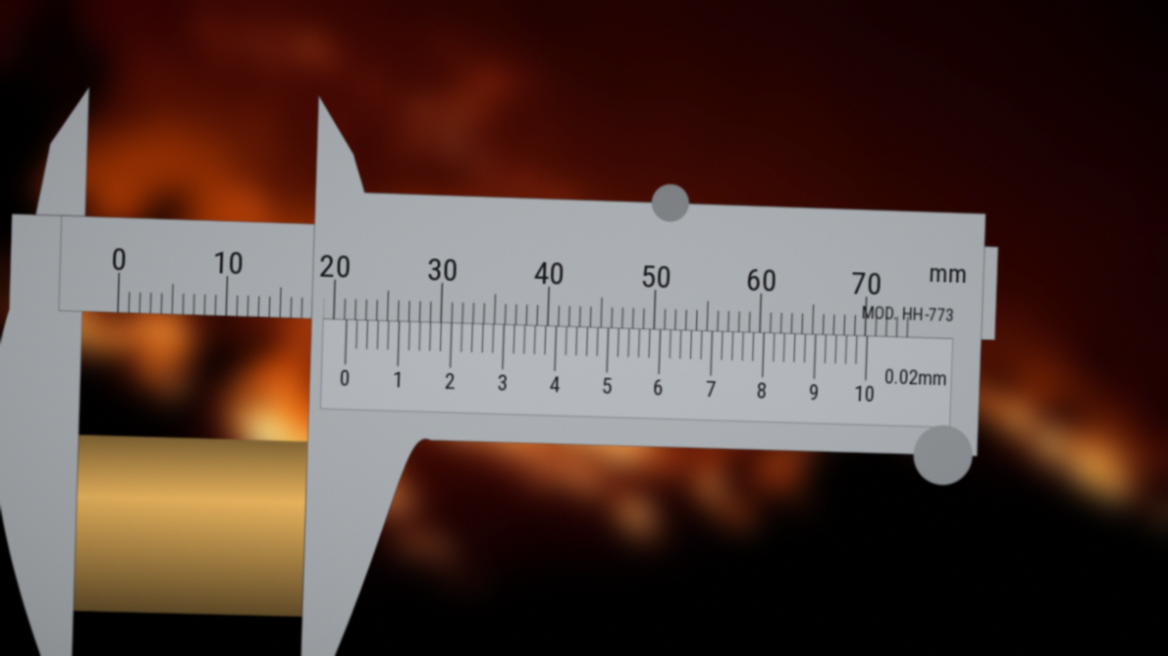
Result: 21.2 mm
